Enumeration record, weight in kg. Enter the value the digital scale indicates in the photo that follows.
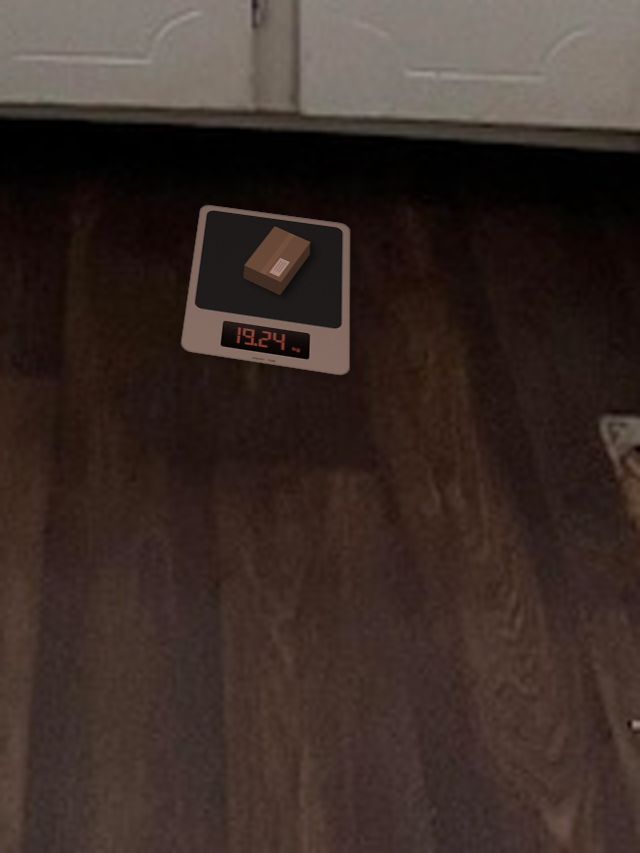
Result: 19.24 kg
